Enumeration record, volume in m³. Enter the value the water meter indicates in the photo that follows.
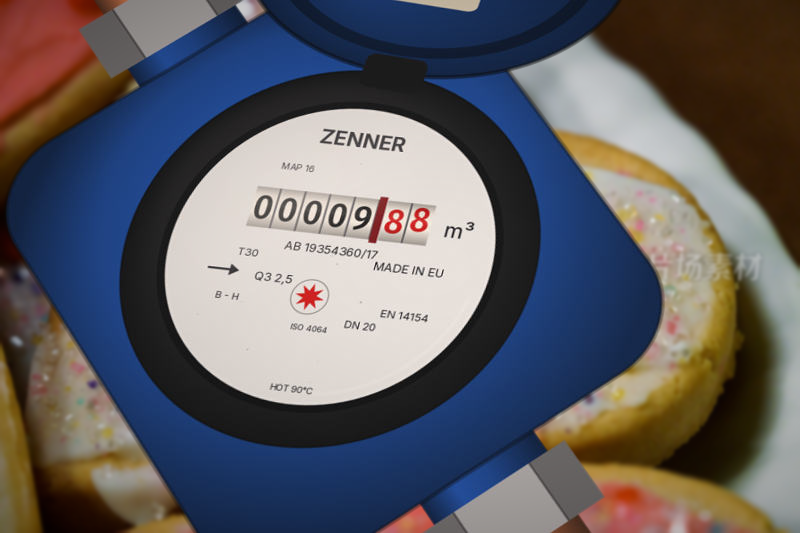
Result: 9.88 m³
